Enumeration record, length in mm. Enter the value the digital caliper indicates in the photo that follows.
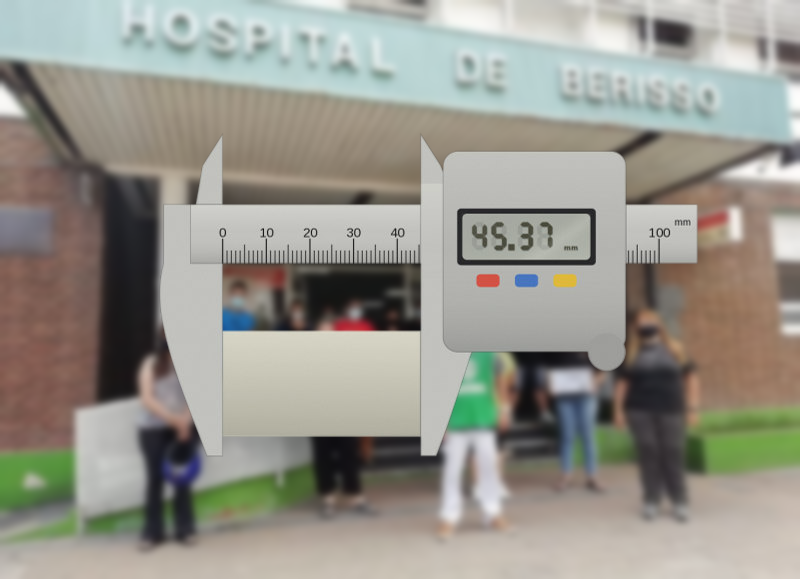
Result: 45.37 mm
